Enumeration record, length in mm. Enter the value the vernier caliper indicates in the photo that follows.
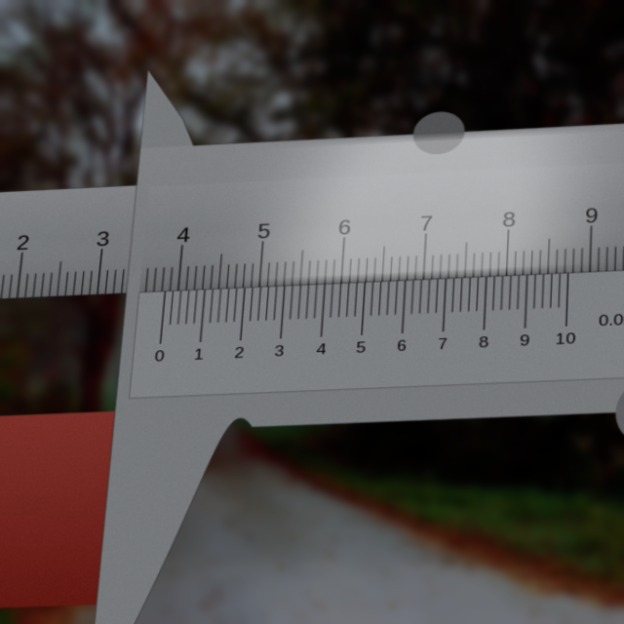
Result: 38.4 mm
